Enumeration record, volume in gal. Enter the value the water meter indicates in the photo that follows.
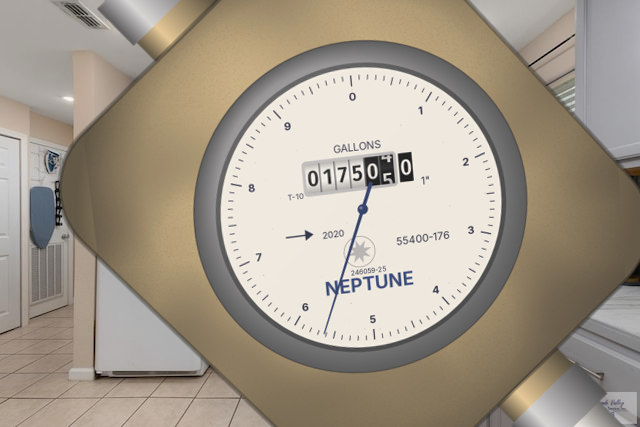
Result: 175045.6 gal
